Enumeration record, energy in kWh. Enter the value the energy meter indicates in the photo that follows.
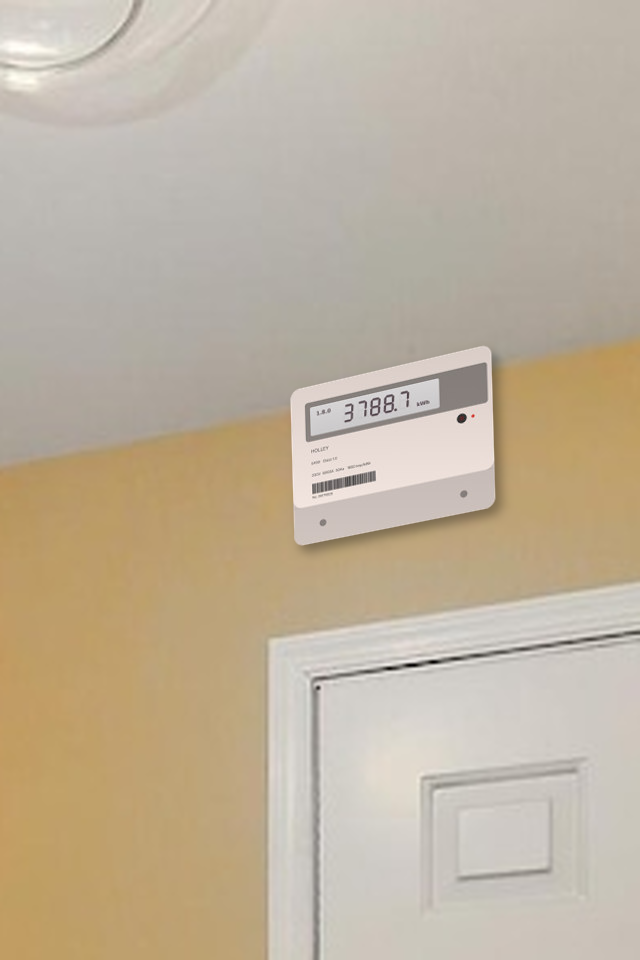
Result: 3788.7 kWh
